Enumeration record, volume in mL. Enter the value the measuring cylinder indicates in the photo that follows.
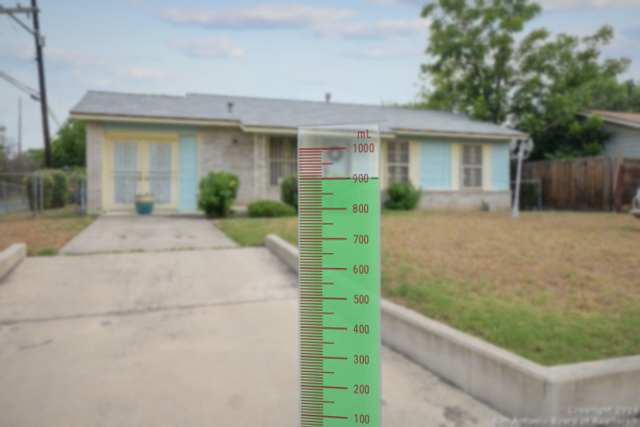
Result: 900 mL
